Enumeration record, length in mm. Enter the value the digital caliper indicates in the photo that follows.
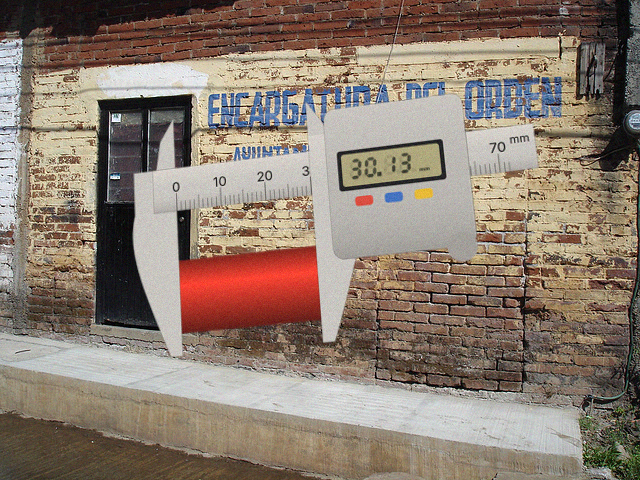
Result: 30.13 mm
